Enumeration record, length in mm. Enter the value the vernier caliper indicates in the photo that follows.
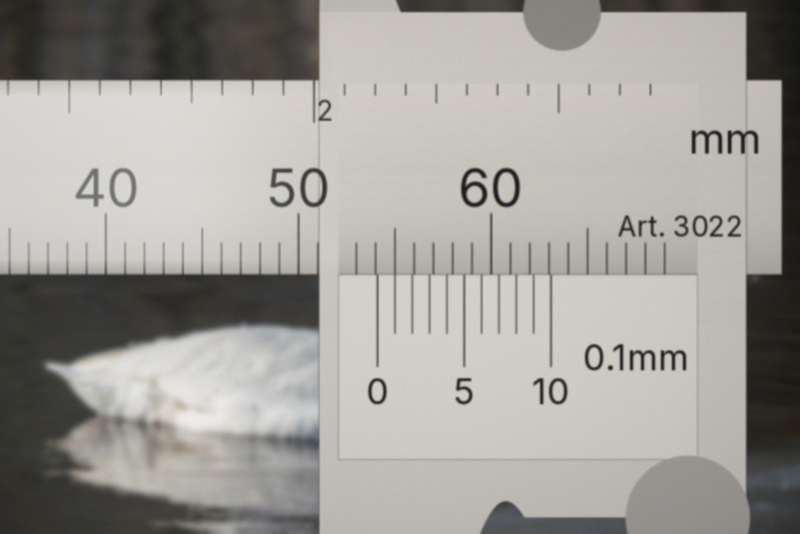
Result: 54.1 mm
